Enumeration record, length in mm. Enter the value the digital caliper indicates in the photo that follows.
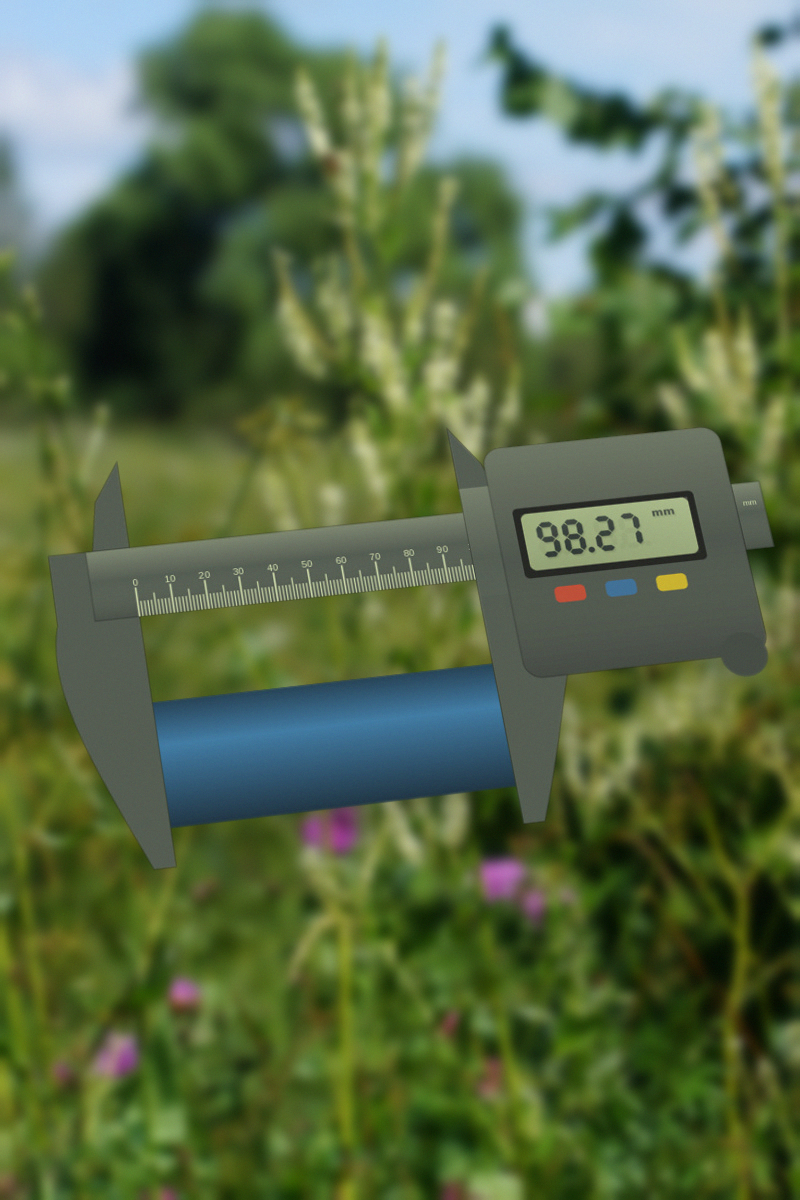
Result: 98.27 mm
